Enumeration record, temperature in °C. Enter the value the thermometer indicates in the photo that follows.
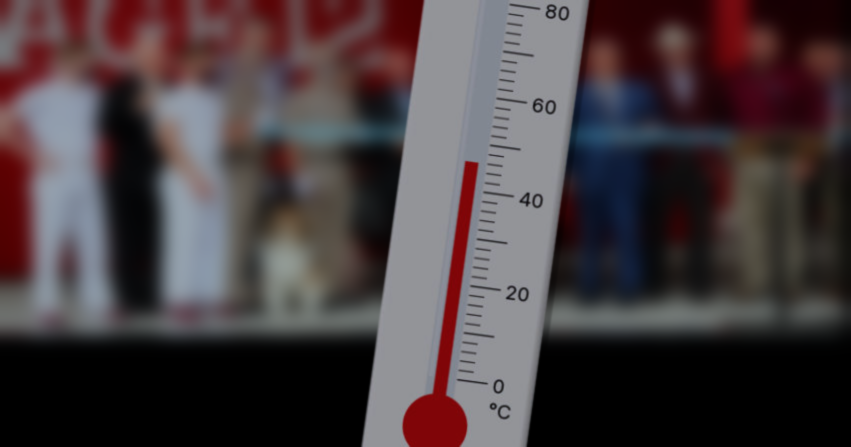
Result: 46 °C
